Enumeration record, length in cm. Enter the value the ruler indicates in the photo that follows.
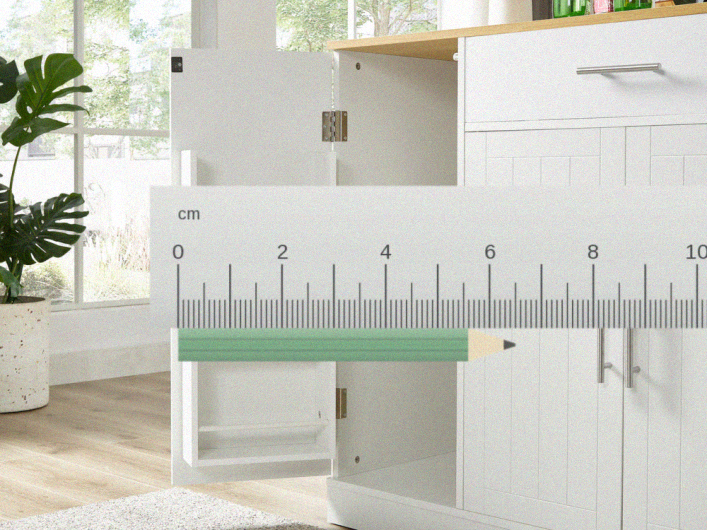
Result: 6.5 cm
